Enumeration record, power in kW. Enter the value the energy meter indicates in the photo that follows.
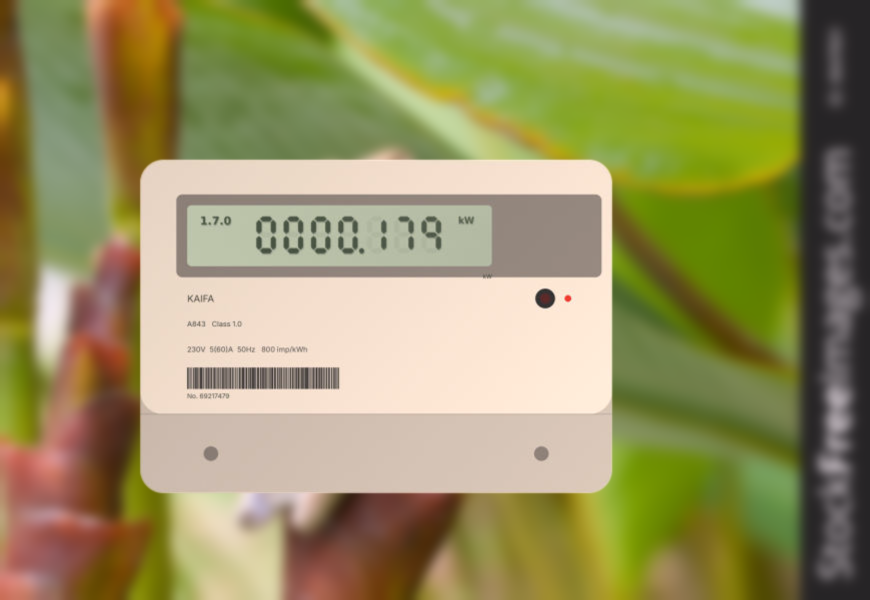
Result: 0.179 kW
